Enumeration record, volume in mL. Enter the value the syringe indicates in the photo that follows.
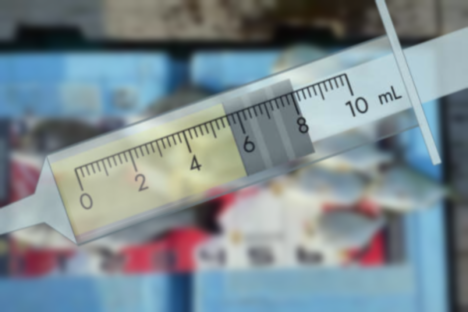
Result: 5.6 mL
